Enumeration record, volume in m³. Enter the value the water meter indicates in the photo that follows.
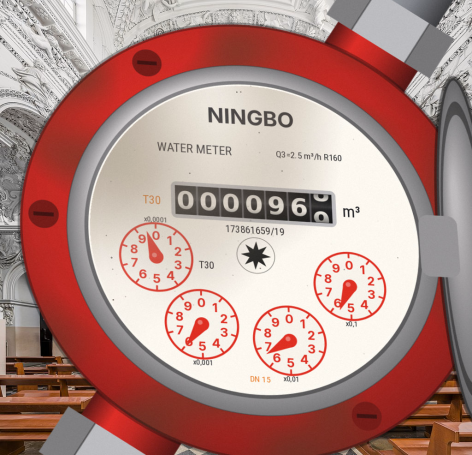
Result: 968.5659 m³
